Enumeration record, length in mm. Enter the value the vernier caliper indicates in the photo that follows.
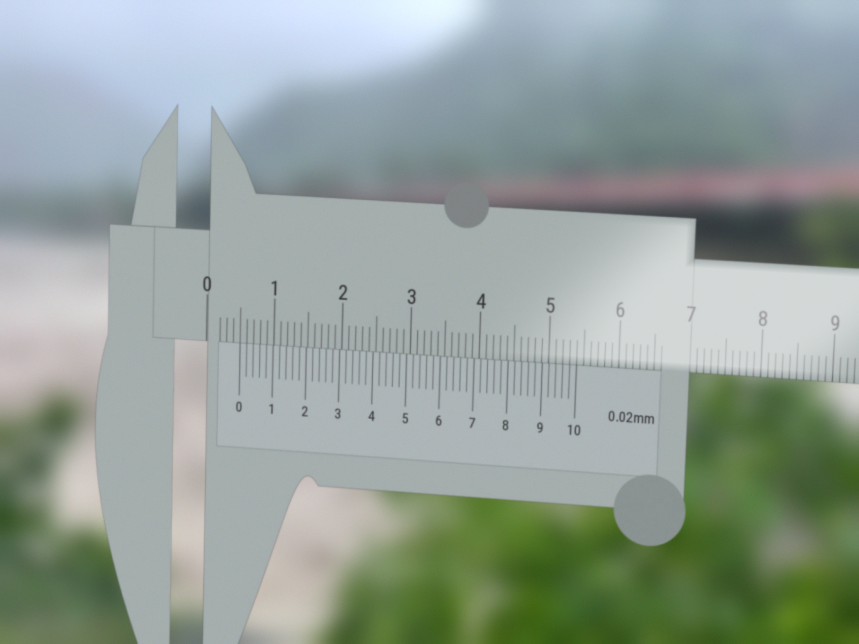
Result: 5.0 mm
